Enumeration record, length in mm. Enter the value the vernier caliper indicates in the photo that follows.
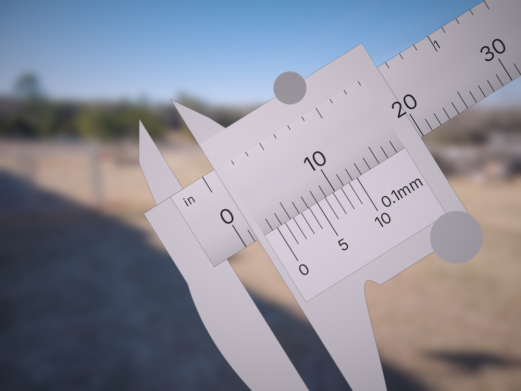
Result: 3.5 mm
